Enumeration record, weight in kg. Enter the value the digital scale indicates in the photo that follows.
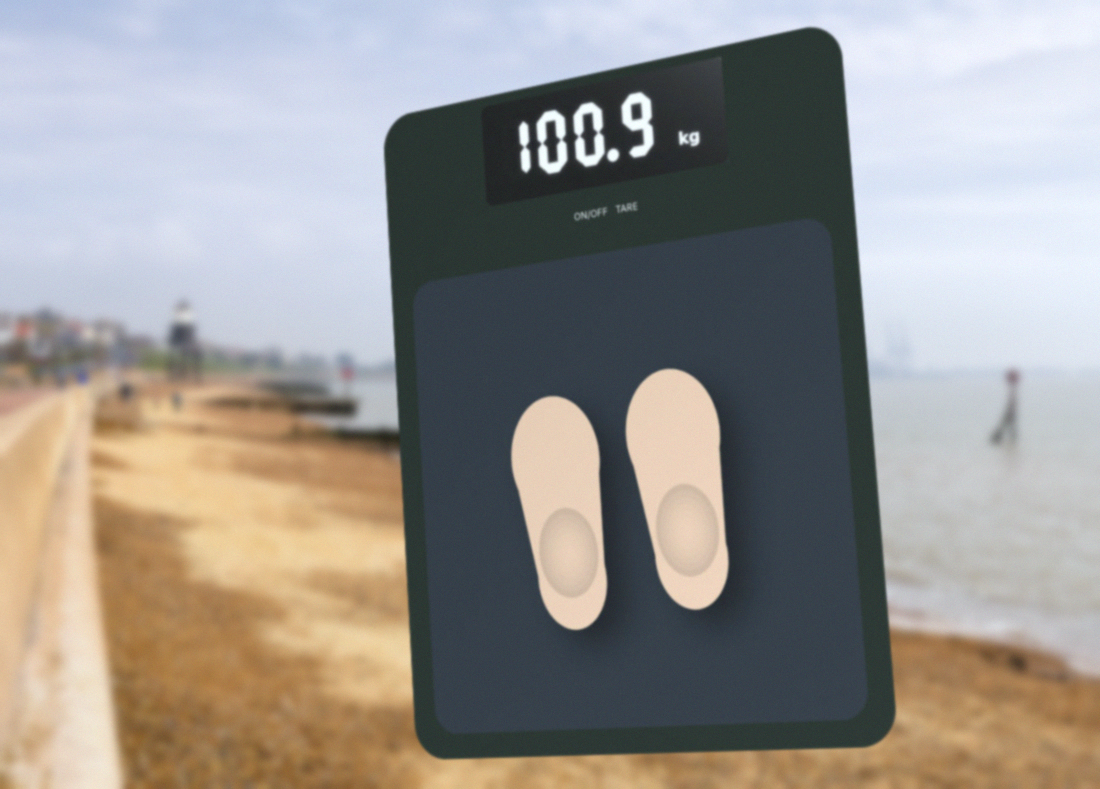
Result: 100.9 kg
